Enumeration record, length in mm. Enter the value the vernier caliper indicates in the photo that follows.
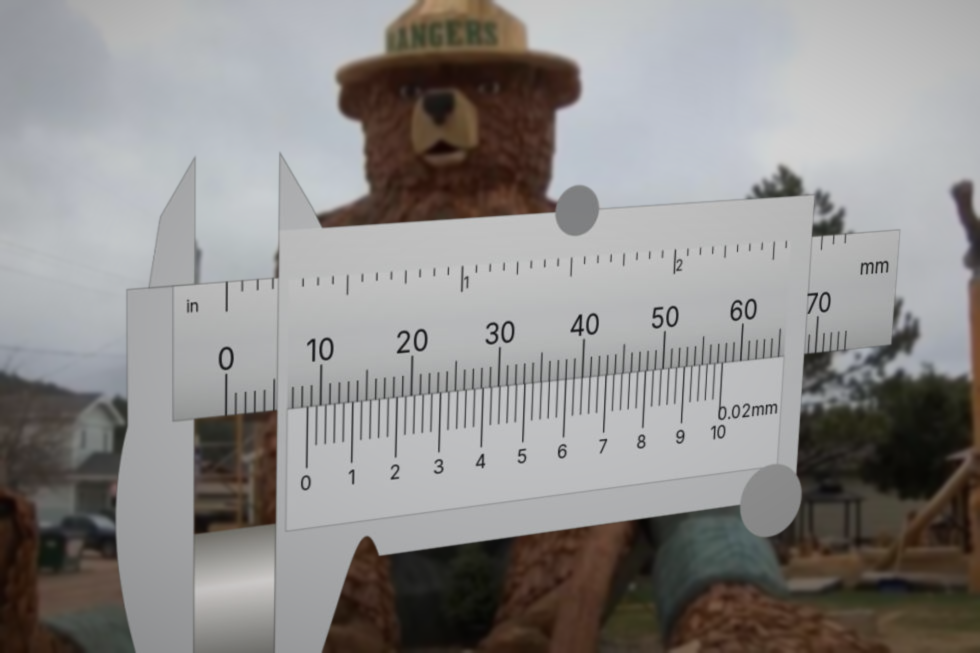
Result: 8.6 mm
